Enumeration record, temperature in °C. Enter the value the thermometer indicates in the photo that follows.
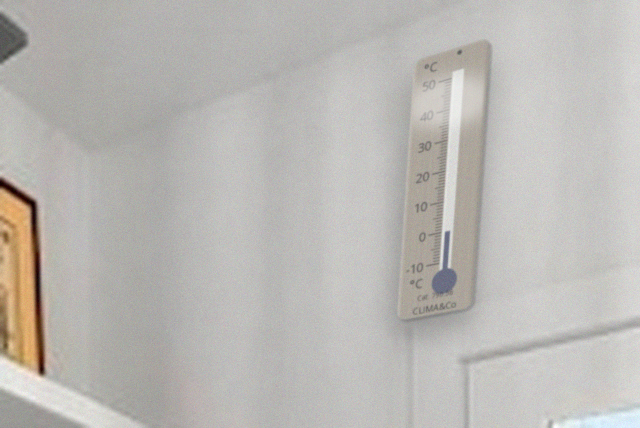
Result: 0 °C
